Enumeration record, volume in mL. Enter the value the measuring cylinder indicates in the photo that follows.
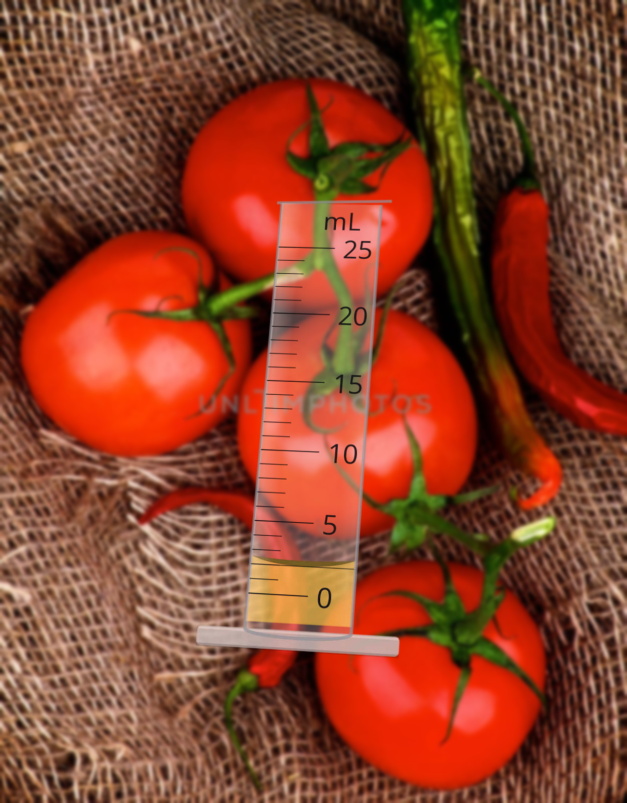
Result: 2 mL
